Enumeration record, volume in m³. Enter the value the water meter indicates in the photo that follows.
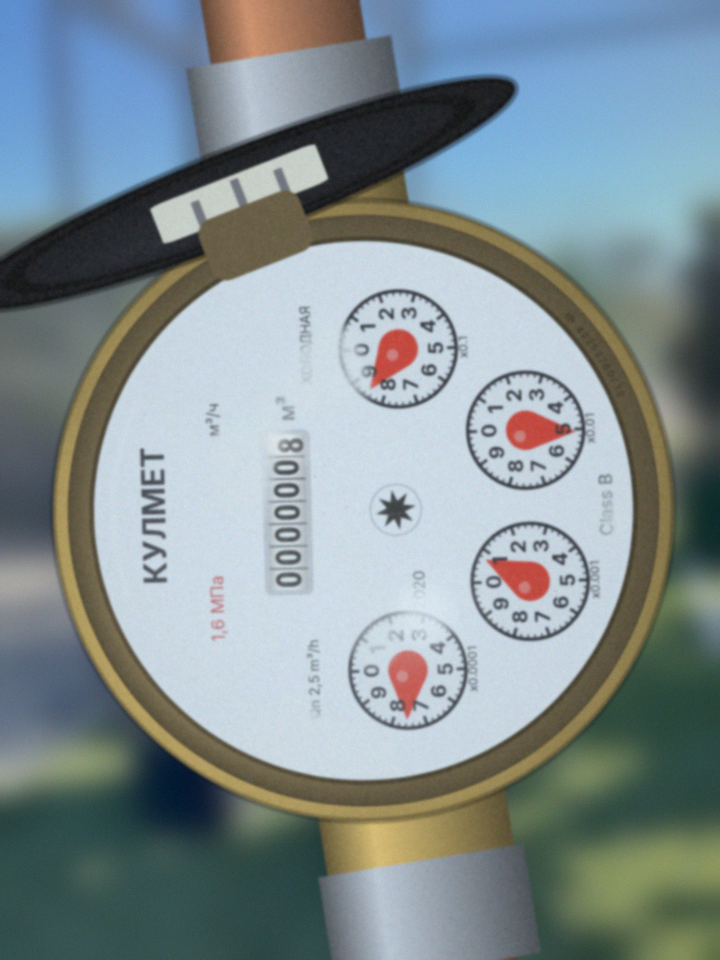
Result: 7.8507 m³
